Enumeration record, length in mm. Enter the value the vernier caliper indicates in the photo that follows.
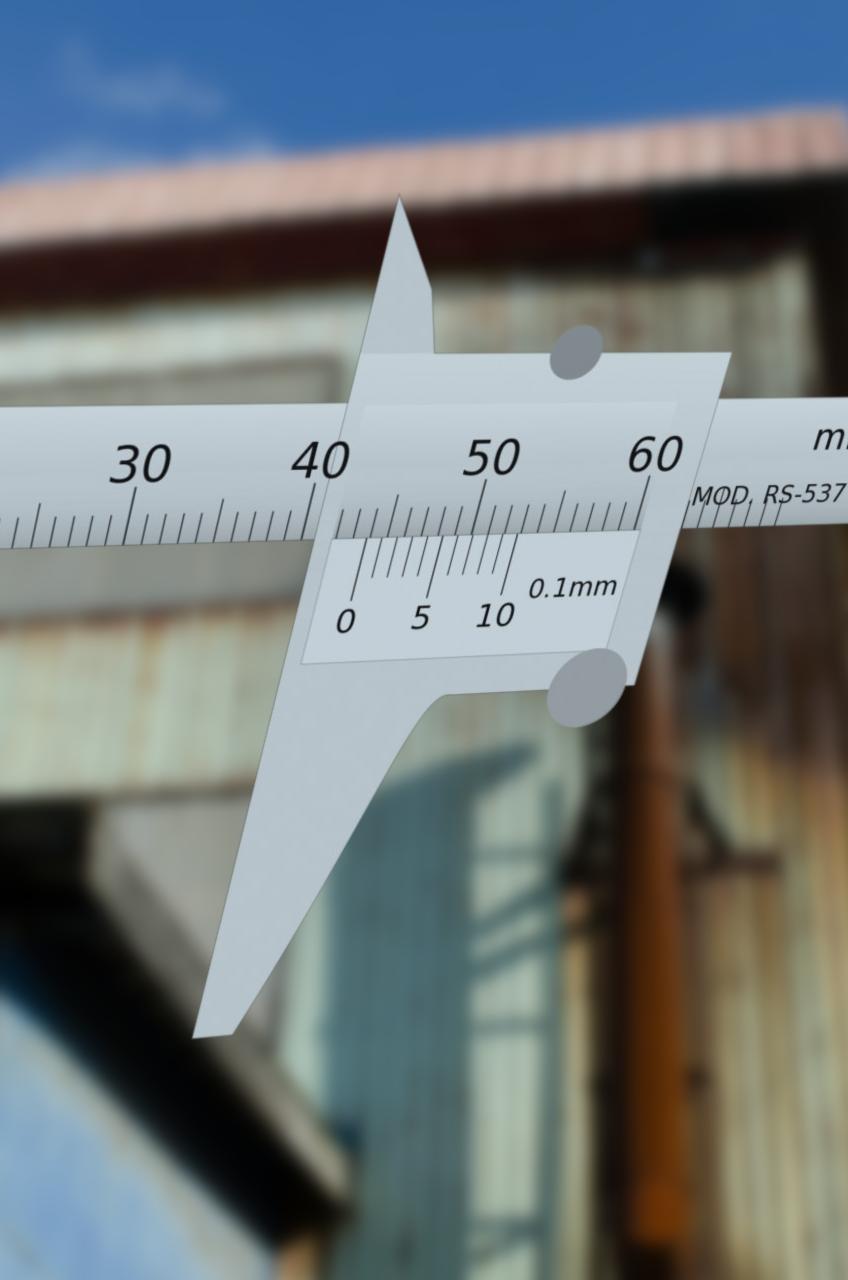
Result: 43.8 mm
